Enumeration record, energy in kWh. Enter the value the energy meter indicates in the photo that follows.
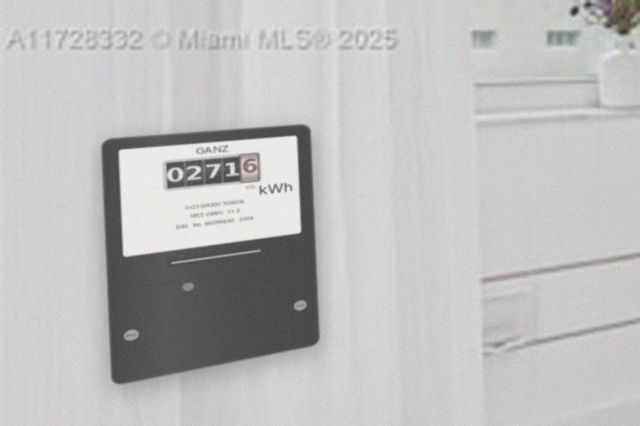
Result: 271.6 kWh
